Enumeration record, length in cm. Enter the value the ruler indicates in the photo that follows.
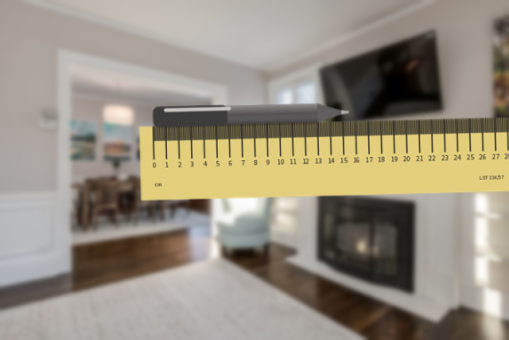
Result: 15.5 cm
